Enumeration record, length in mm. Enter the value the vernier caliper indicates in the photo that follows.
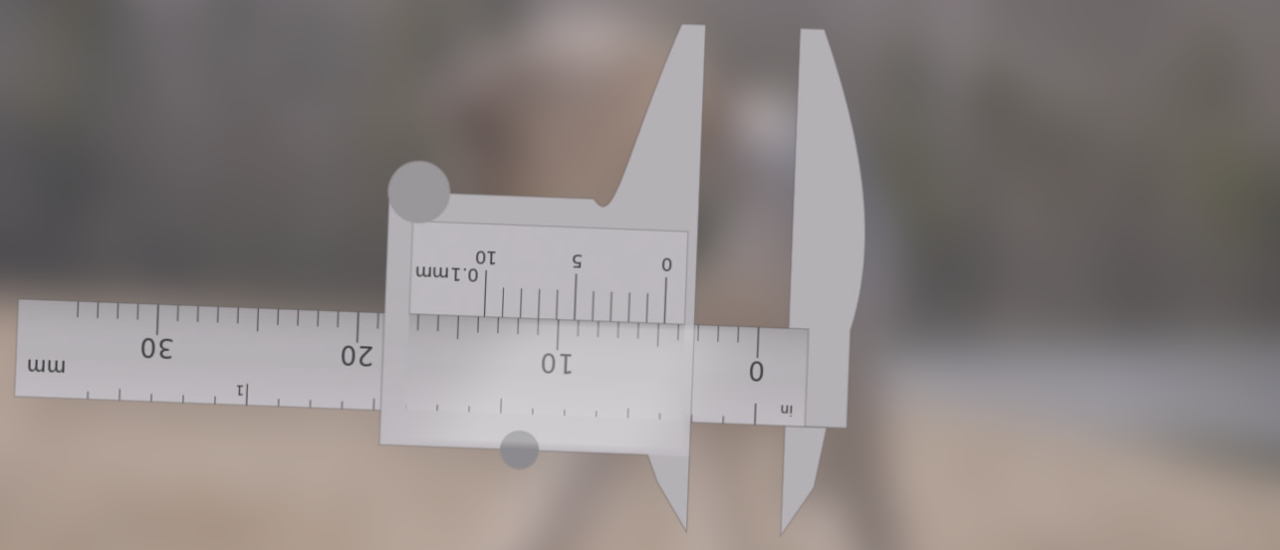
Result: 4.7 mm
